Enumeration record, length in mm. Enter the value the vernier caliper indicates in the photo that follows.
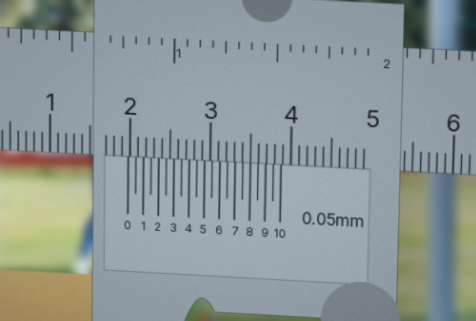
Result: 19.8 mm
